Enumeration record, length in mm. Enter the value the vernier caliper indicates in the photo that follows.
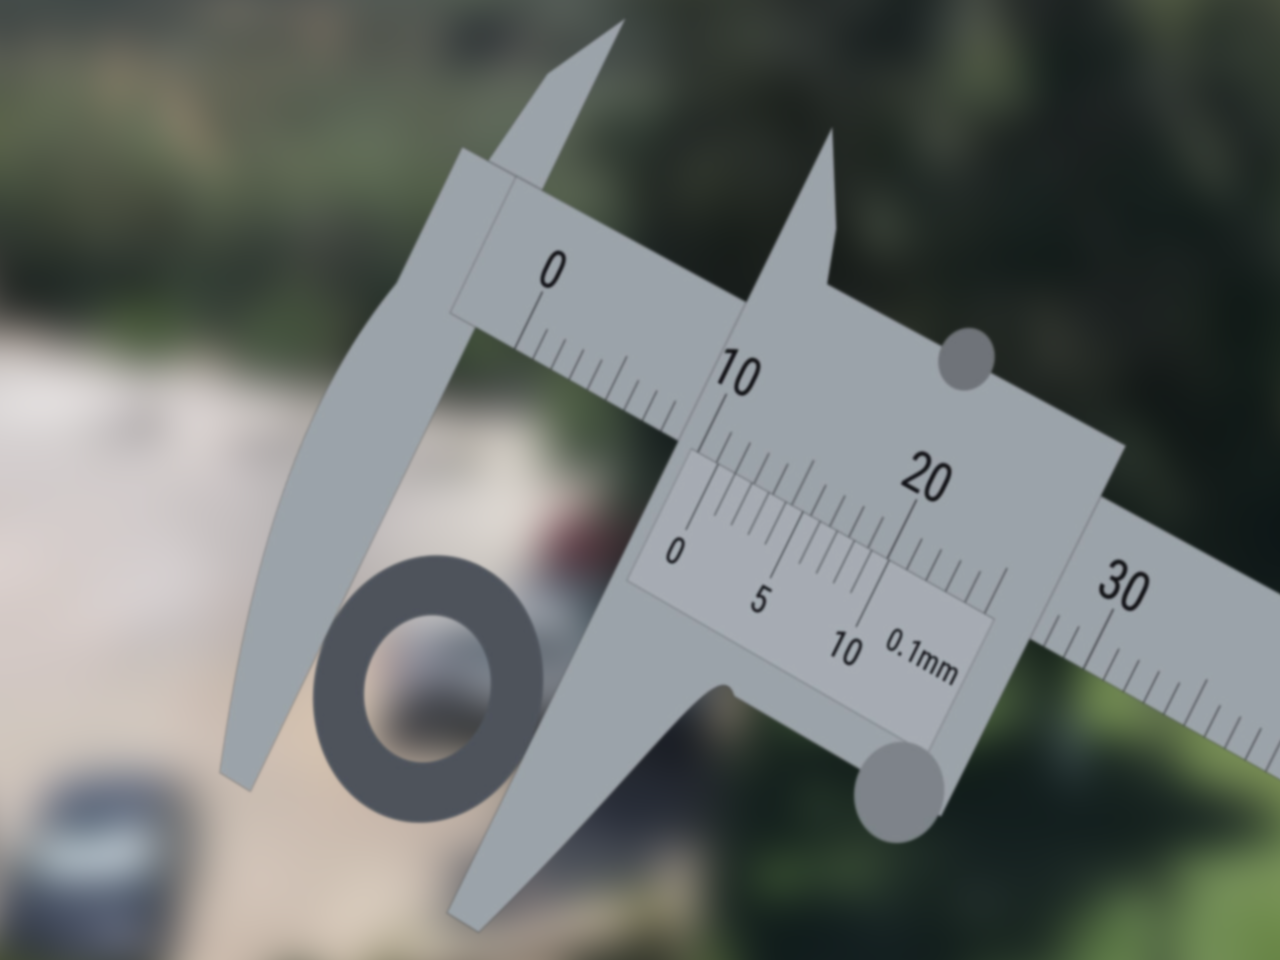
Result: 11.1 mm
